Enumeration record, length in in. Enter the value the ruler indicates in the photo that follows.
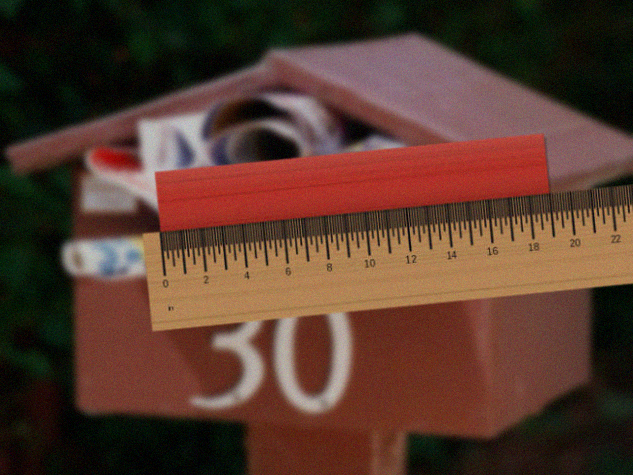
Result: 19 in
